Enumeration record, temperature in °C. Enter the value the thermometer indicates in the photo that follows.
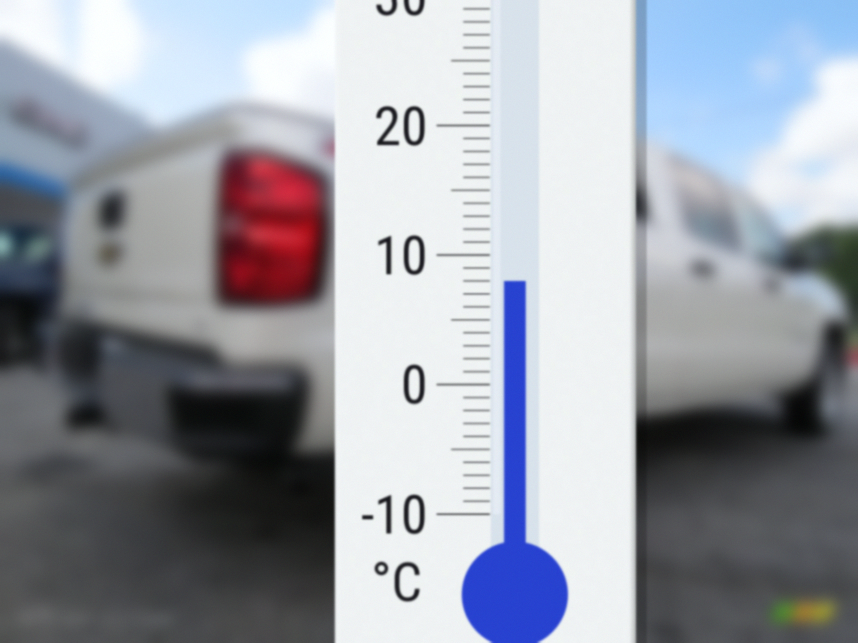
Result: 8 °C
